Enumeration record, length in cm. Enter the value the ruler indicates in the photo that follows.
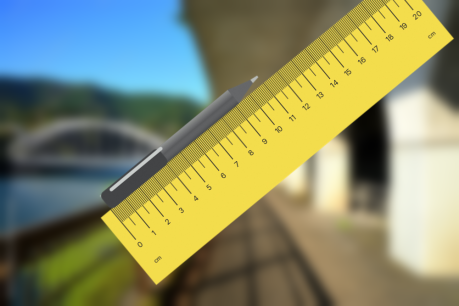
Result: 11 cm
